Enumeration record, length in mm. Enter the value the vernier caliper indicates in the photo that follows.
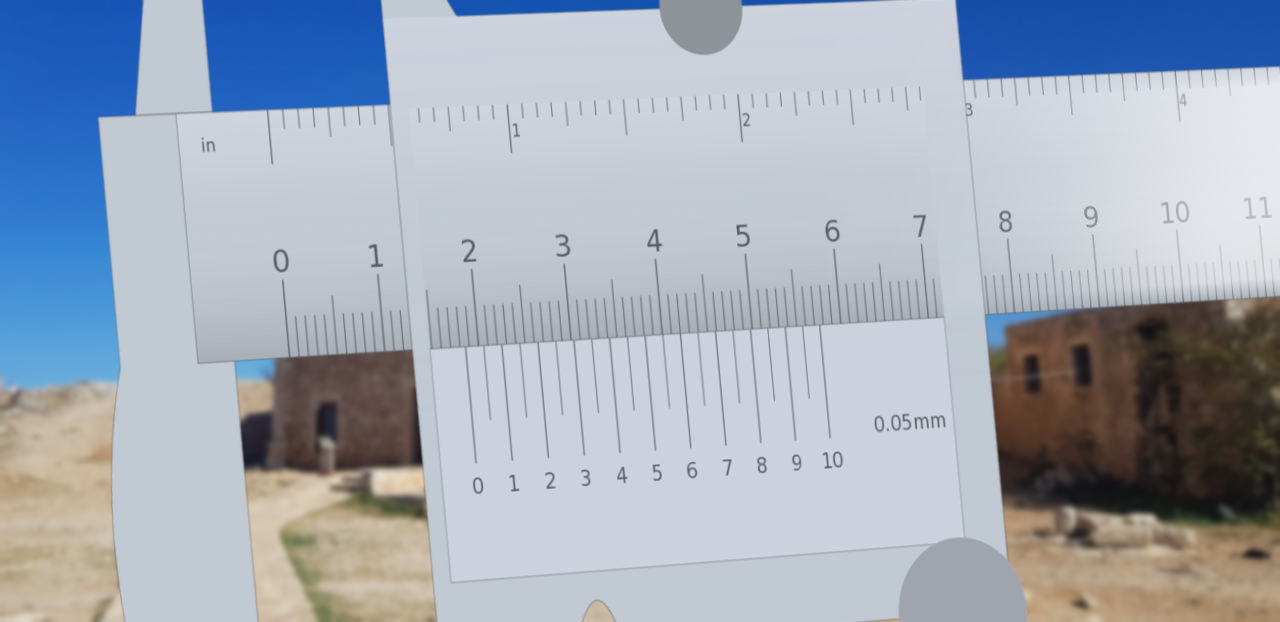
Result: 18.6 mm
